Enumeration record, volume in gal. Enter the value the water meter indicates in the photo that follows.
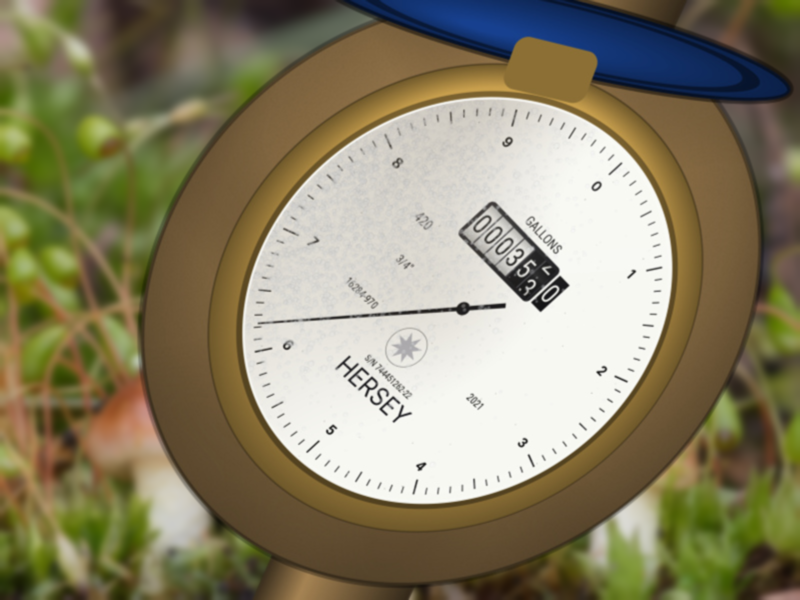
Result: 3526.2 gal
